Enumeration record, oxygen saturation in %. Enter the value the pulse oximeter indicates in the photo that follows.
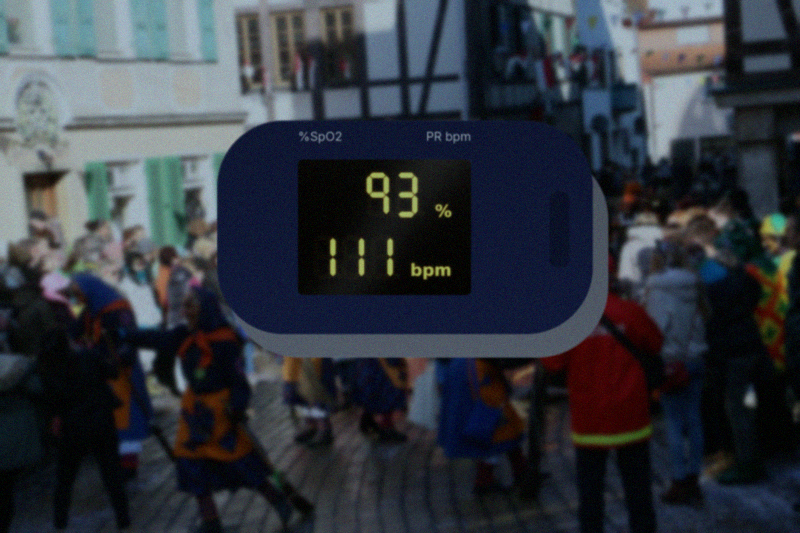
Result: 93 %
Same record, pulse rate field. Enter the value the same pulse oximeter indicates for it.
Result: 111 bpm
